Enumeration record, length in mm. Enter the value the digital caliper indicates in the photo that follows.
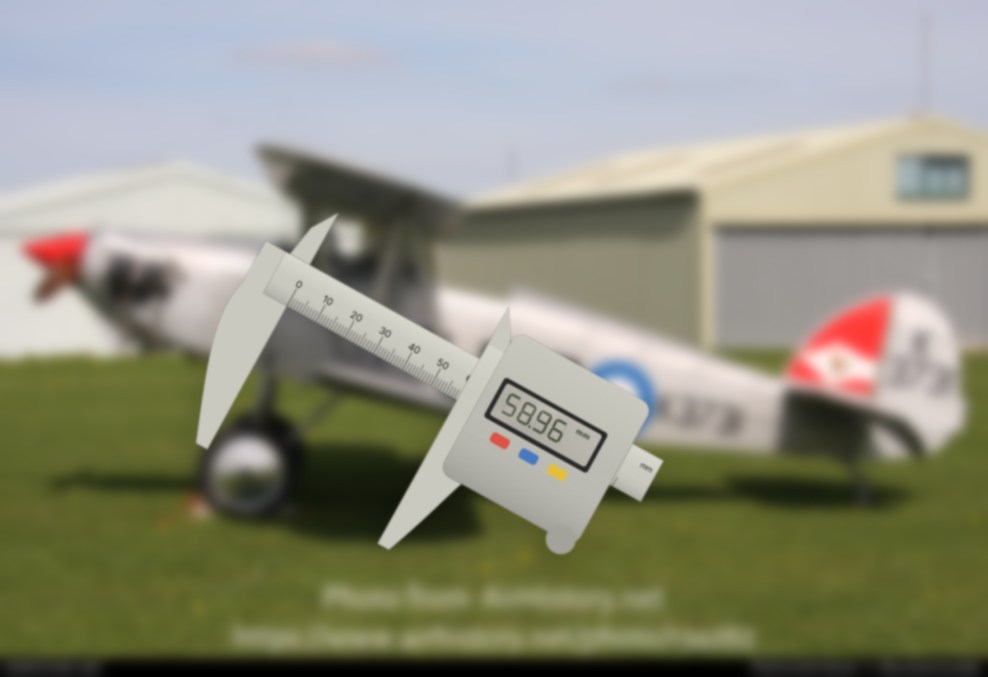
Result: 58.96 mm
